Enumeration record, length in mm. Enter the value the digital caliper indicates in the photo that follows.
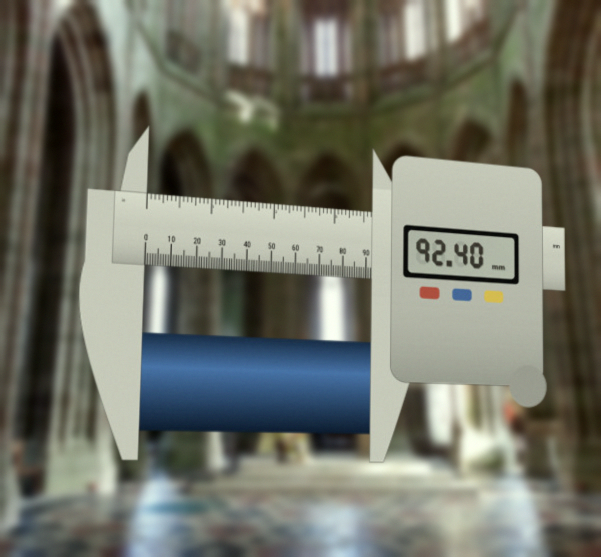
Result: 92.40 mm
